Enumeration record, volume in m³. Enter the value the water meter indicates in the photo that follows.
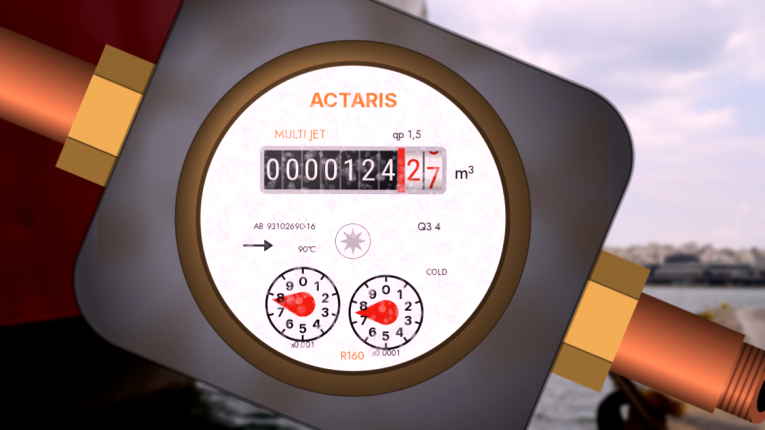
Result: 124.2677 m³
